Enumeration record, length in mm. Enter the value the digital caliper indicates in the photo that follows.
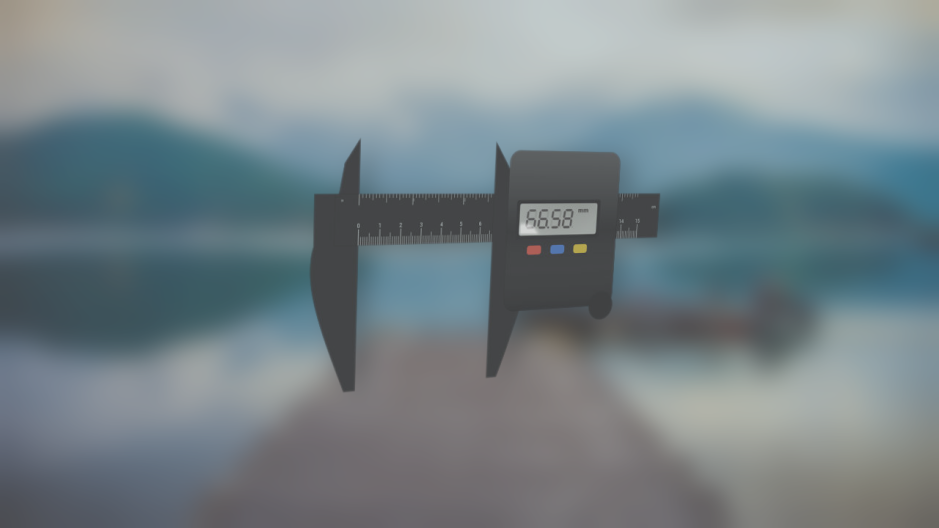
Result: 66.58 mm
